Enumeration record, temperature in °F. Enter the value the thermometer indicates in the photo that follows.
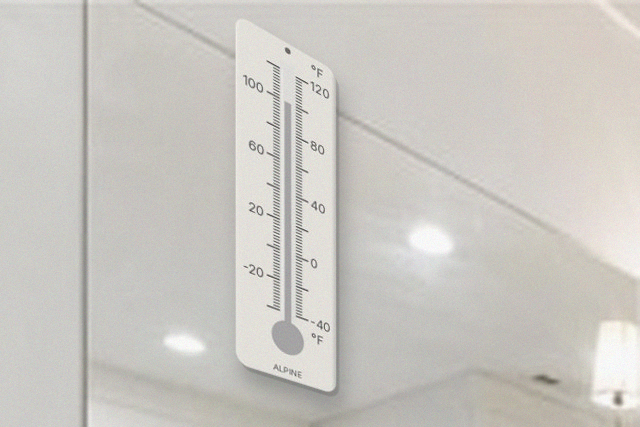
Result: 100 °F
